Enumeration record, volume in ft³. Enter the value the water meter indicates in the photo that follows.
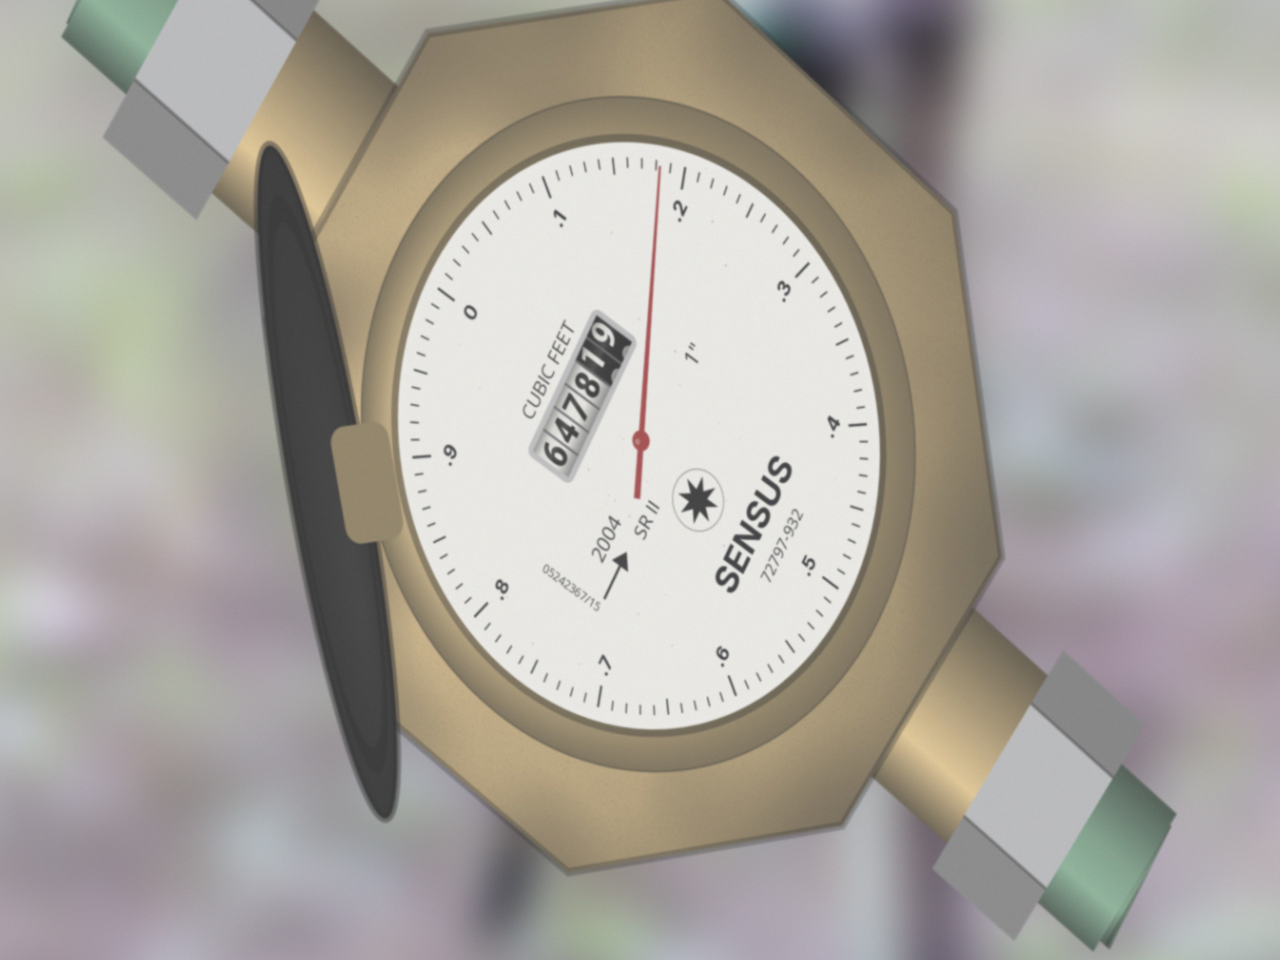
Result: 647819.18 ft³
